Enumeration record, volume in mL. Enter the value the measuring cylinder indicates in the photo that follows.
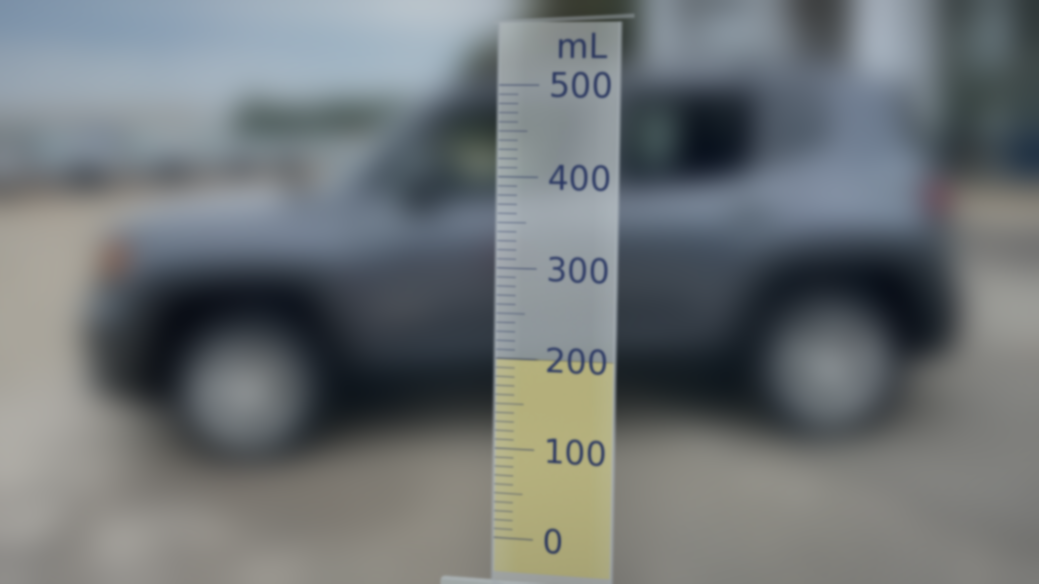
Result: 200 mL
